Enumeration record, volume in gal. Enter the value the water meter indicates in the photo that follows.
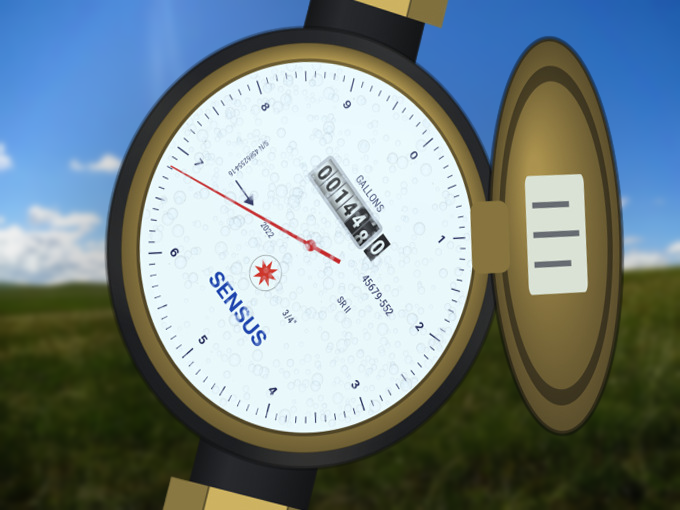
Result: 14476.8 gal
